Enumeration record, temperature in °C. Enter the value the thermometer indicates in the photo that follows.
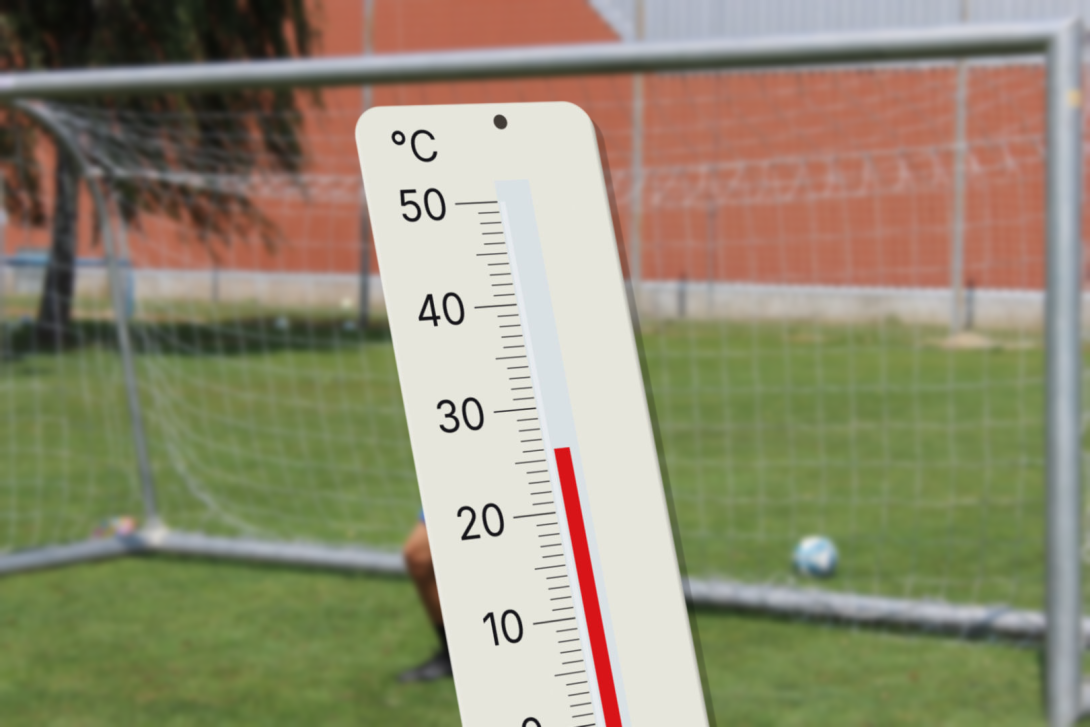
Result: 26 °C
